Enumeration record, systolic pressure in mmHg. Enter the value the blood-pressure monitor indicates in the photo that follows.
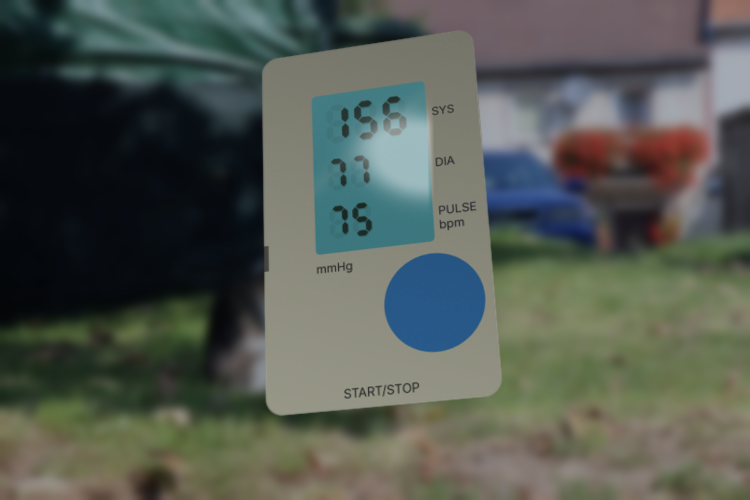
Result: 156 mmHg
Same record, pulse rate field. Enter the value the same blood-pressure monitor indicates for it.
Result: 75 bpm
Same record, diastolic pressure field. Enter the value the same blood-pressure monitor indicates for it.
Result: 77 mmHg
